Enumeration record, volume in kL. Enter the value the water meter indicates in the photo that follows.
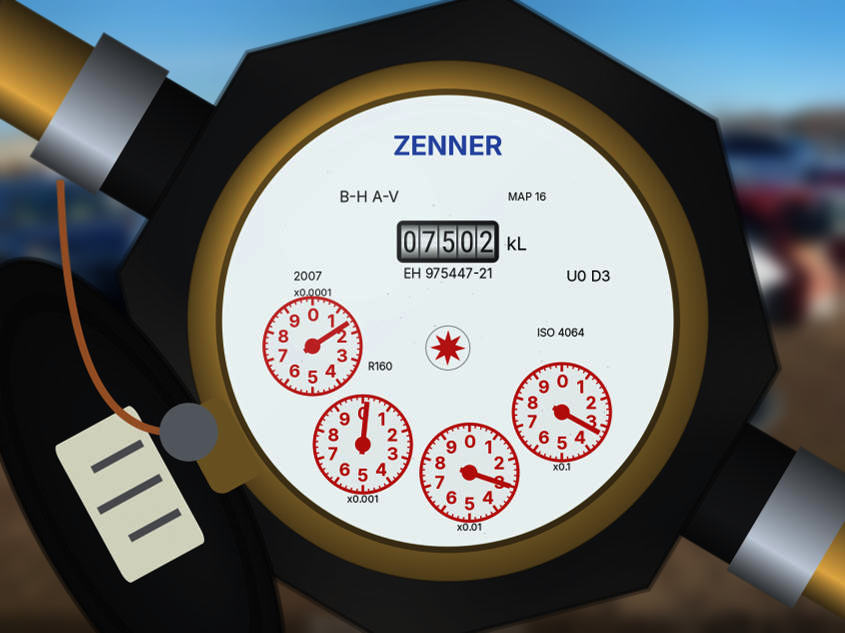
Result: 7502.3301 kL
